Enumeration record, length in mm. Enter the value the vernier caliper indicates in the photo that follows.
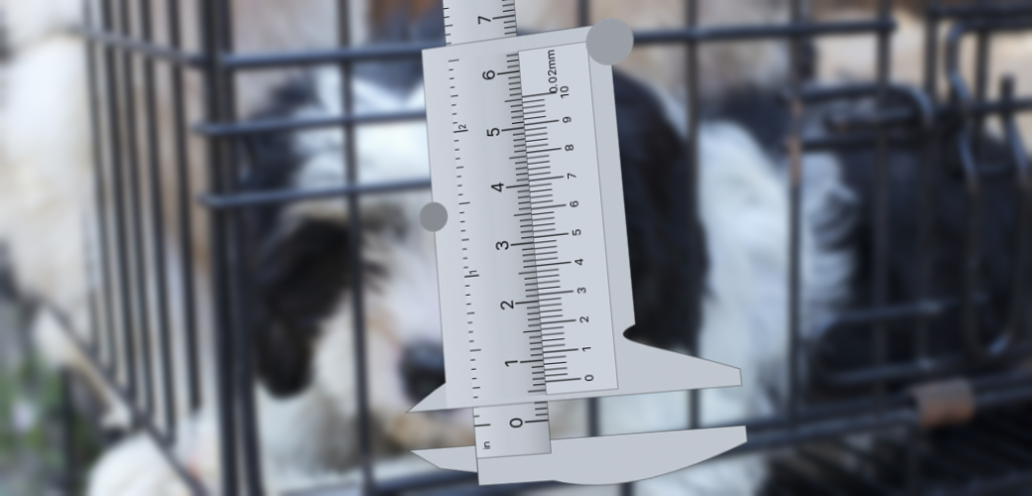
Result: 6.4 mm
